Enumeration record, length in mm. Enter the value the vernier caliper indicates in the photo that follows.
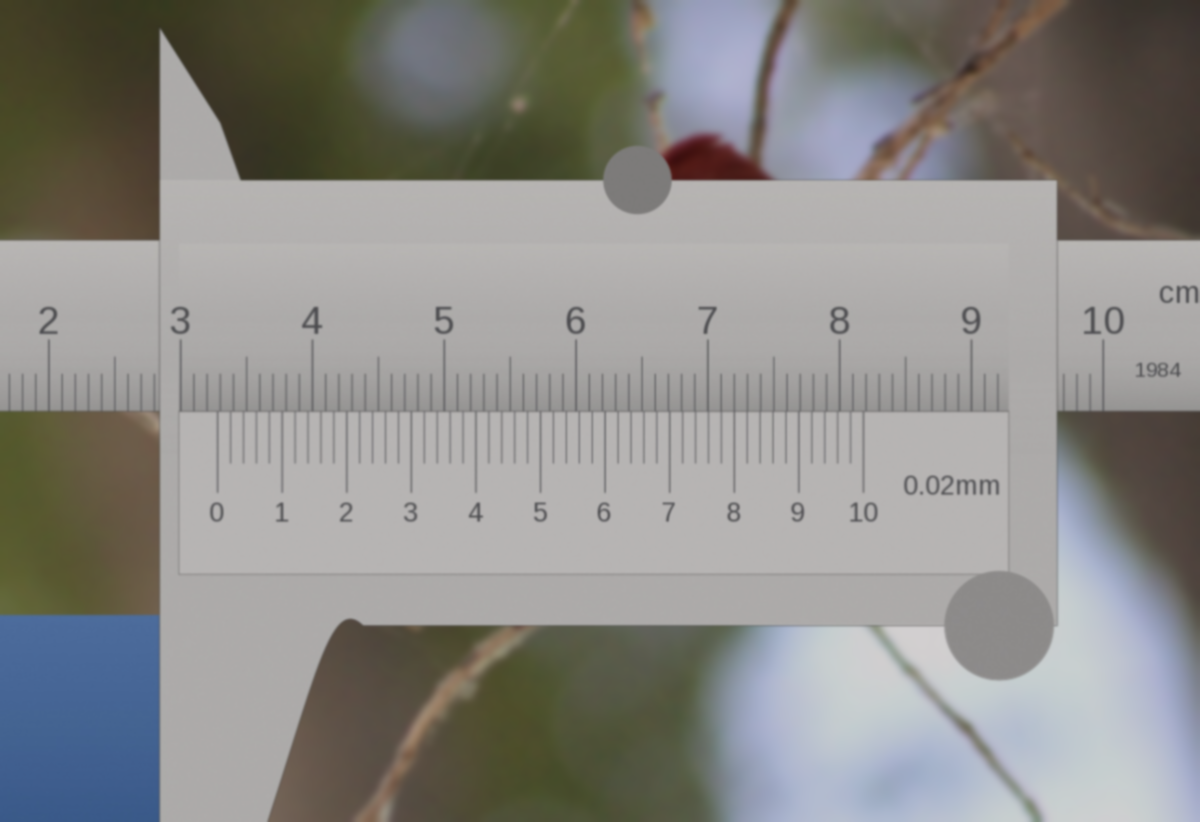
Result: 32.8 mm
